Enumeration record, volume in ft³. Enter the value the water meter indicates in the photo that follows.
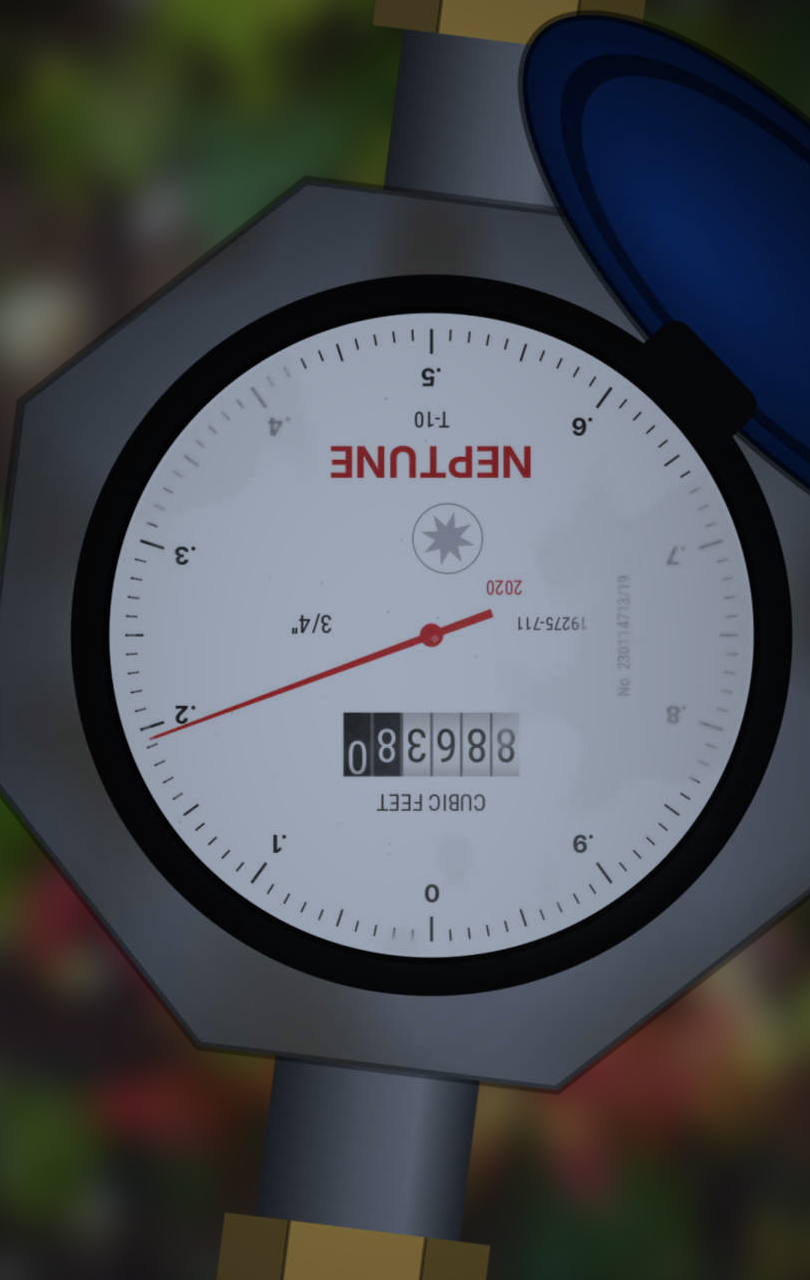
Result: 886380.19 ft³
